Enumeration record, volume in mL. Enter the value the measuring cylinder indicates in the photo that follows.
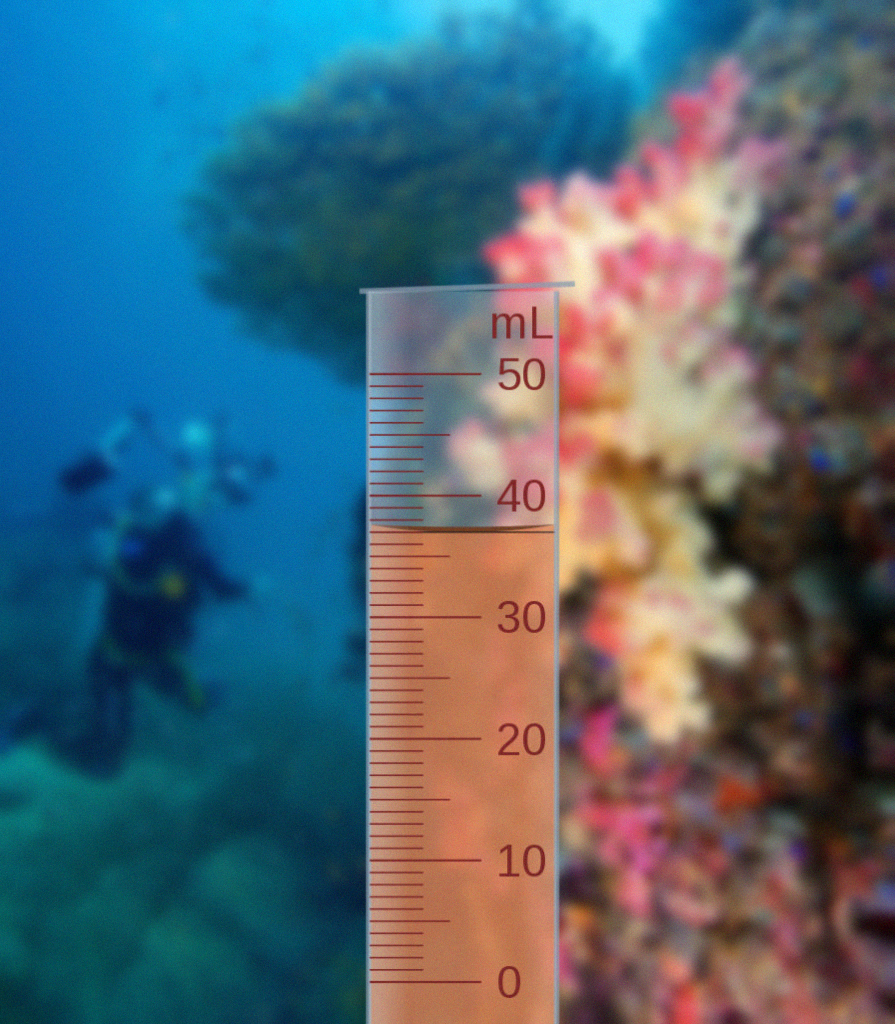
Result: 37 mL
